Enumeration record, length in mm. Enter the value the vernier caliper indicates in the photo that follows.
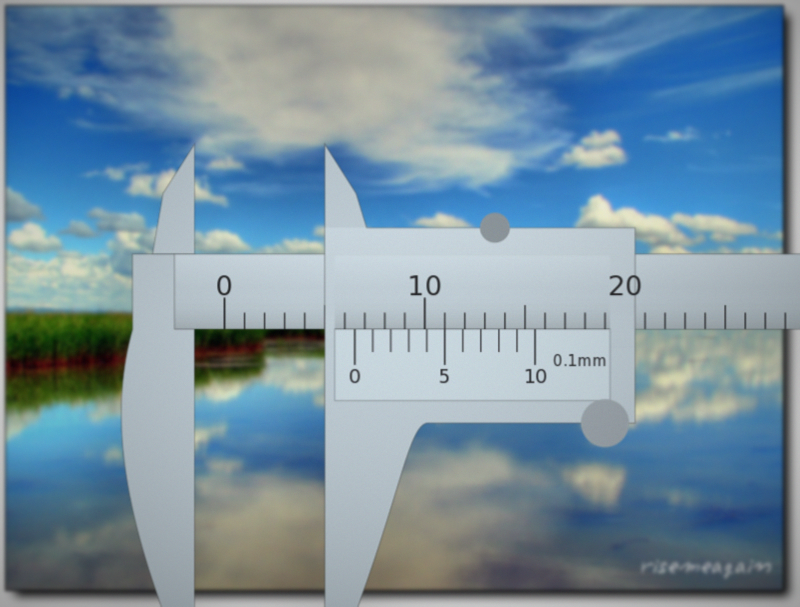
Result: 6.5 mm
